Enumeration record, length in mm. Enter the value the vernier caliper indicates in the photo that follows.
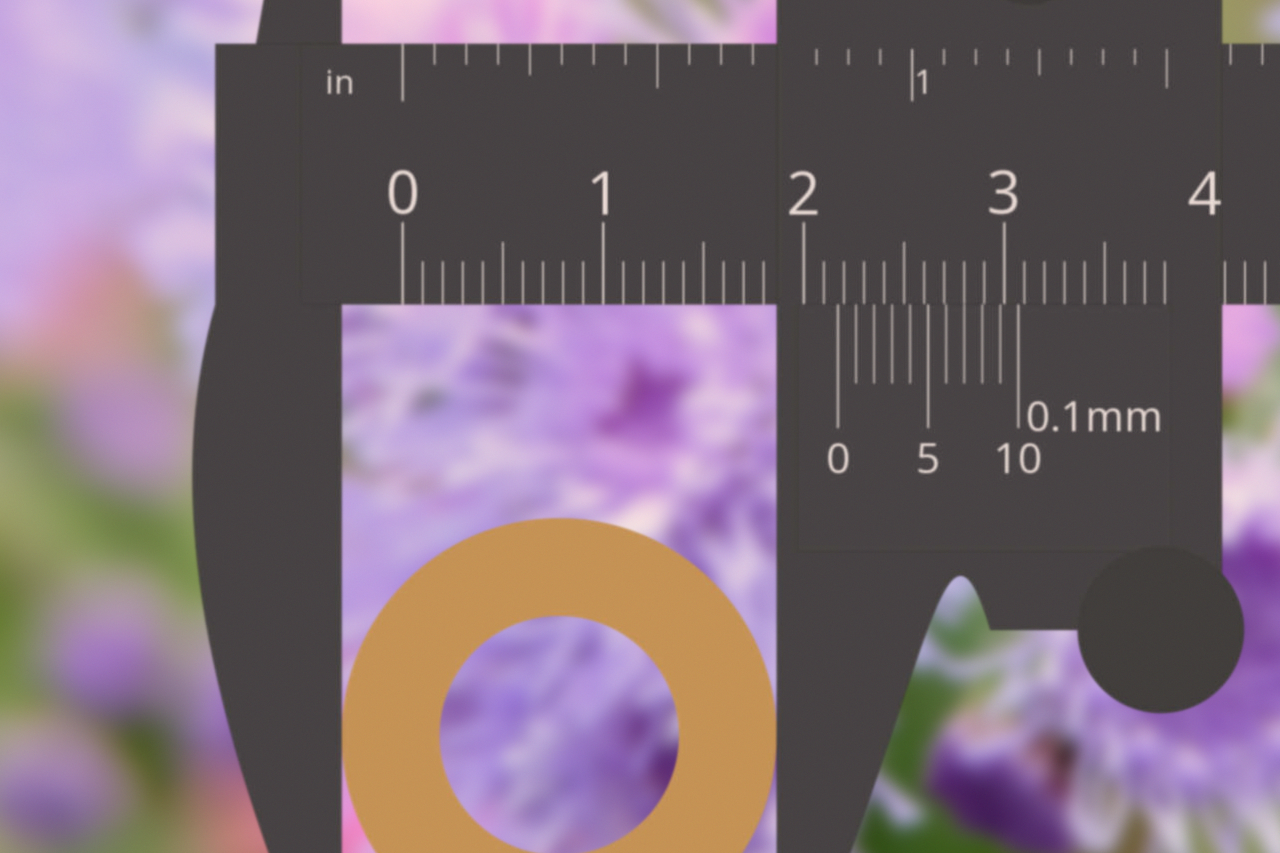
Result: 21.7 mm
